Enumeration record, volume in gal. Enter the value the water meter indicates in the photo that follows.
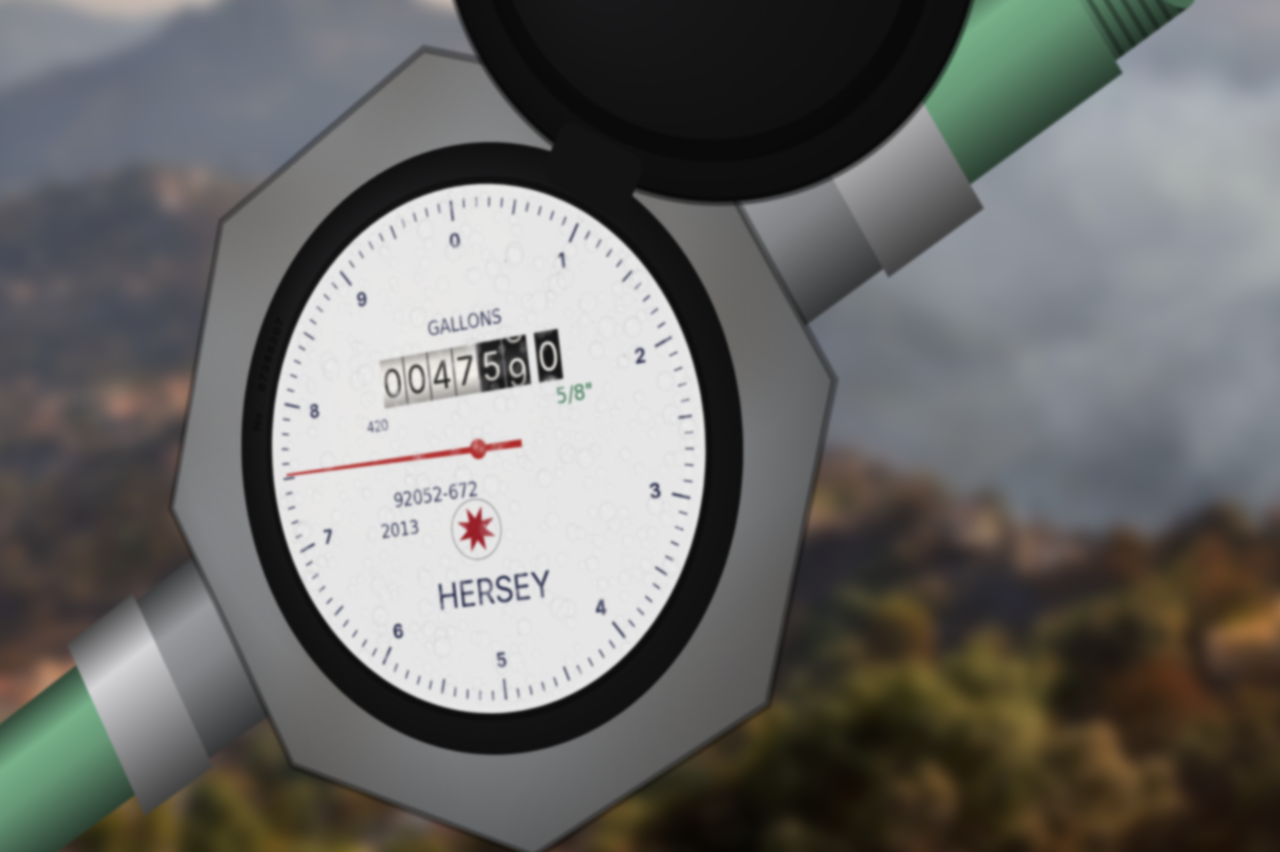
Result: 47587.5 gal
